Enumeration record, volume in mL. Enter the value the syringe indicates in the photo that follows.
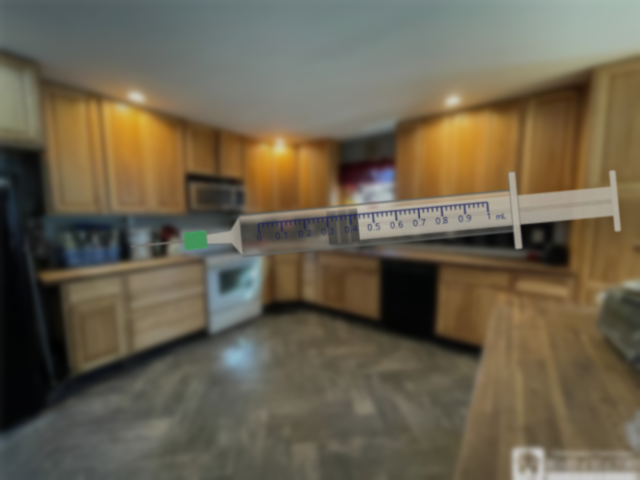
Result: 0.3 mL
